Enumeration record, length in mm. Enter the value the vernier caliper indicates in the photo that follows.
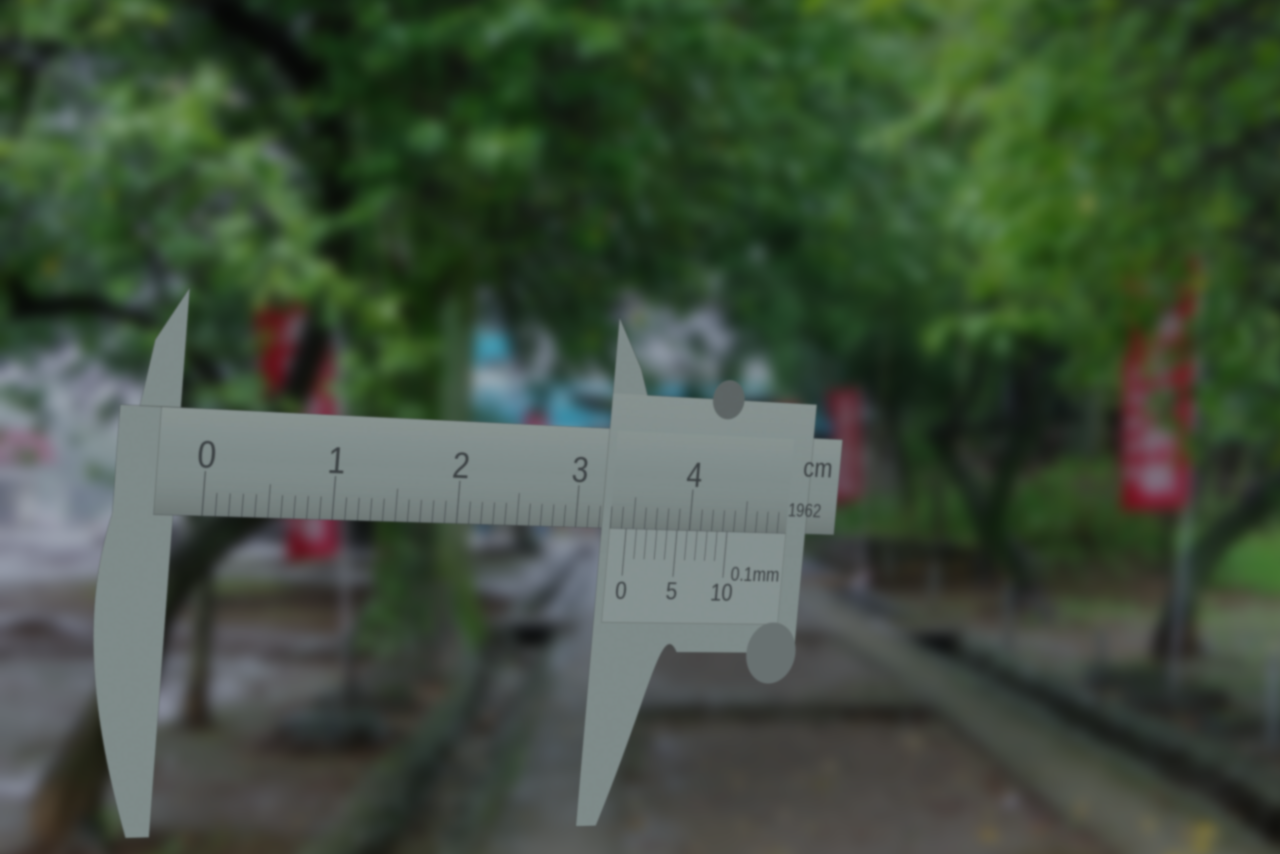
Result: 34.4 mm
